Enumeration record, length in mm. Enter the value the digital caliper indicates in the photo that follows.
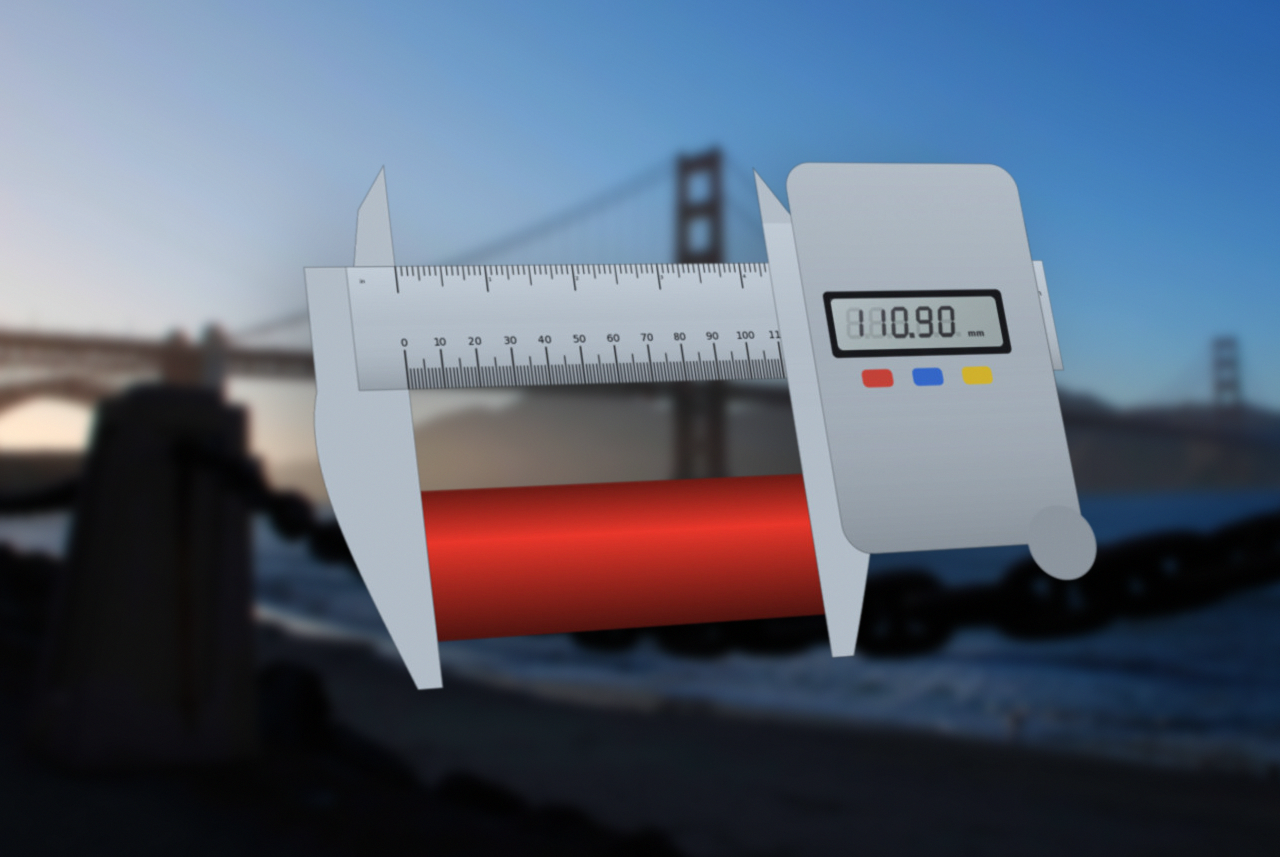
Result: 110.90 mm
